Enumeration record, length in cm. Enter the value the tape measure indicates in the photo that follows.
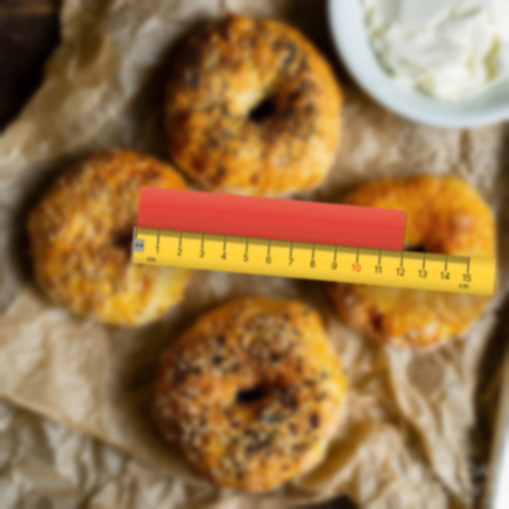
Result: 12 cm
